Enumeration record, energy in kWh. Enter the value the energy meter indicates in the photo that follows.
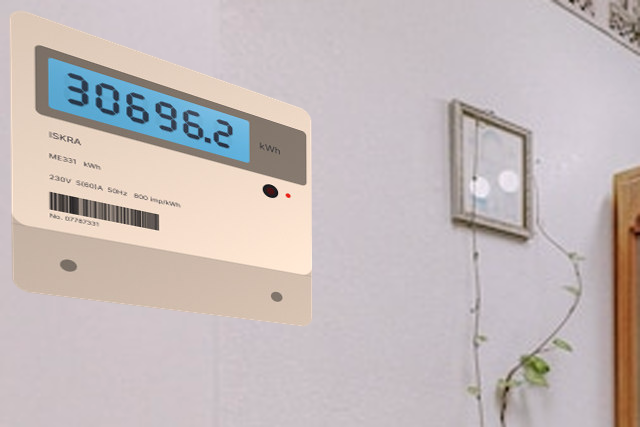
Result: 30696.2 kWh
